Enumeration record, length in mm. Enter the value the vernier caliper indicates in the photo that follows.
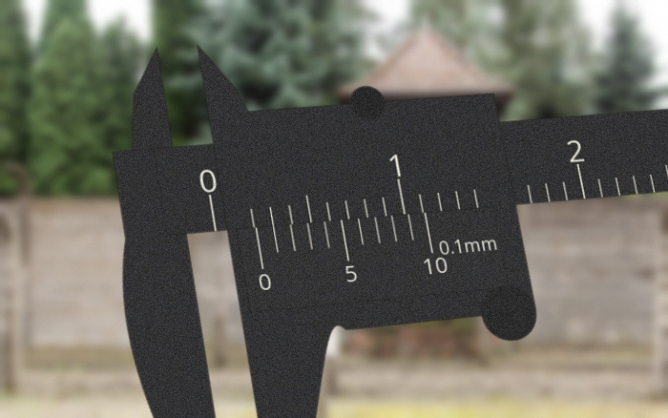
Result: 2.1 mm
